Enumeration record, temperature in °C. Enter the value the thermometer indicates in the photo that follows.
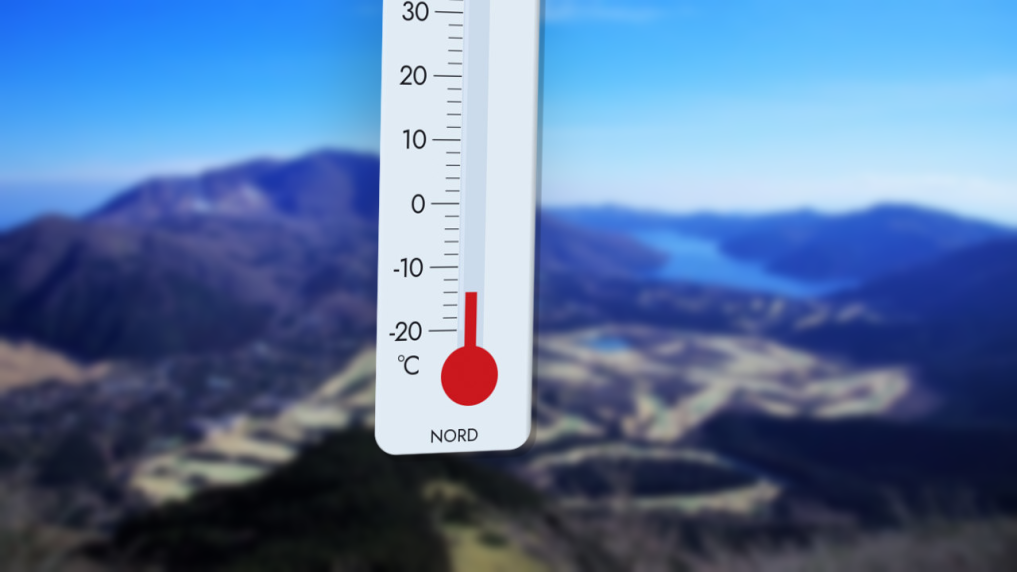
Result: -14 °C
